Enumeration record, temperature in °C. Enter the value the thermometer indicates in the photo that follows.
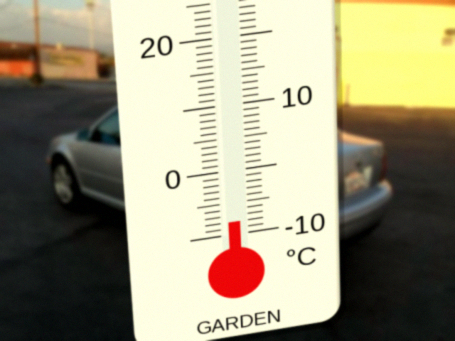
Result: -8 °C
